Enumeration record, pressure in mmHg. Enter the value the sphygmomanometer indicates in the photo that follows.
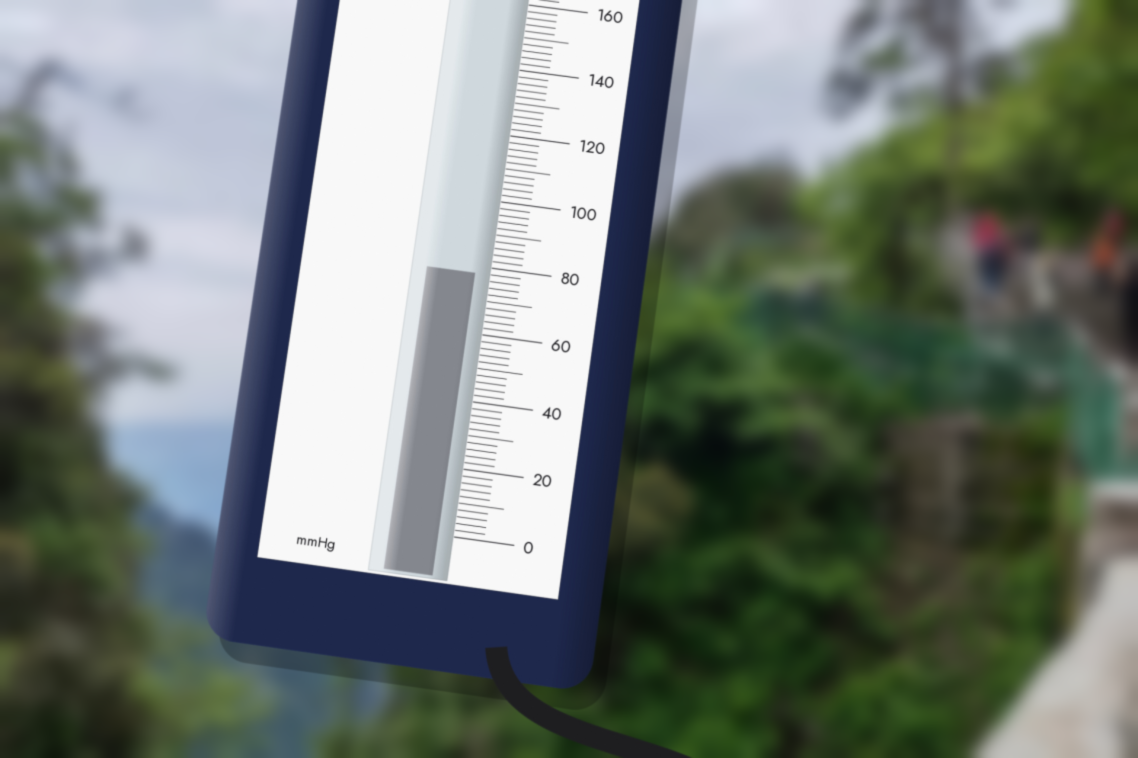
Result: 78 mmHg
